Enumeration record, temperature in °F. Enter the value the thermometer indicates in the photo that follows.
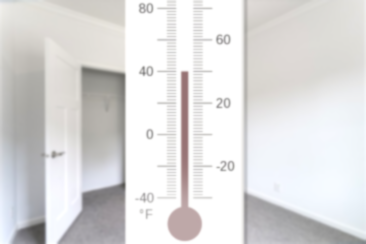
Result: 40 °F
